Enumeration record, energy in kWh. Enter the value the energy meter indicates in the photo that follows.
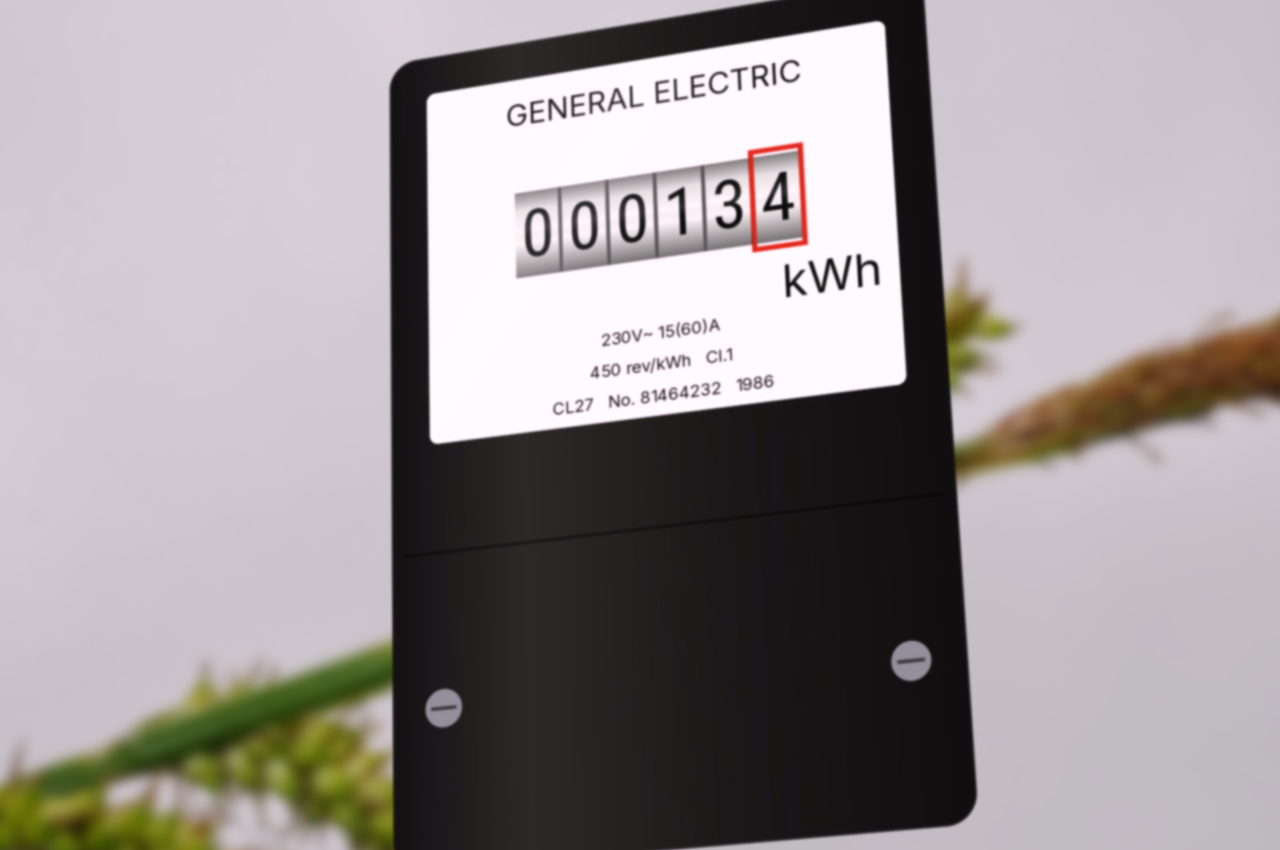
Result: 13.4 kWh
